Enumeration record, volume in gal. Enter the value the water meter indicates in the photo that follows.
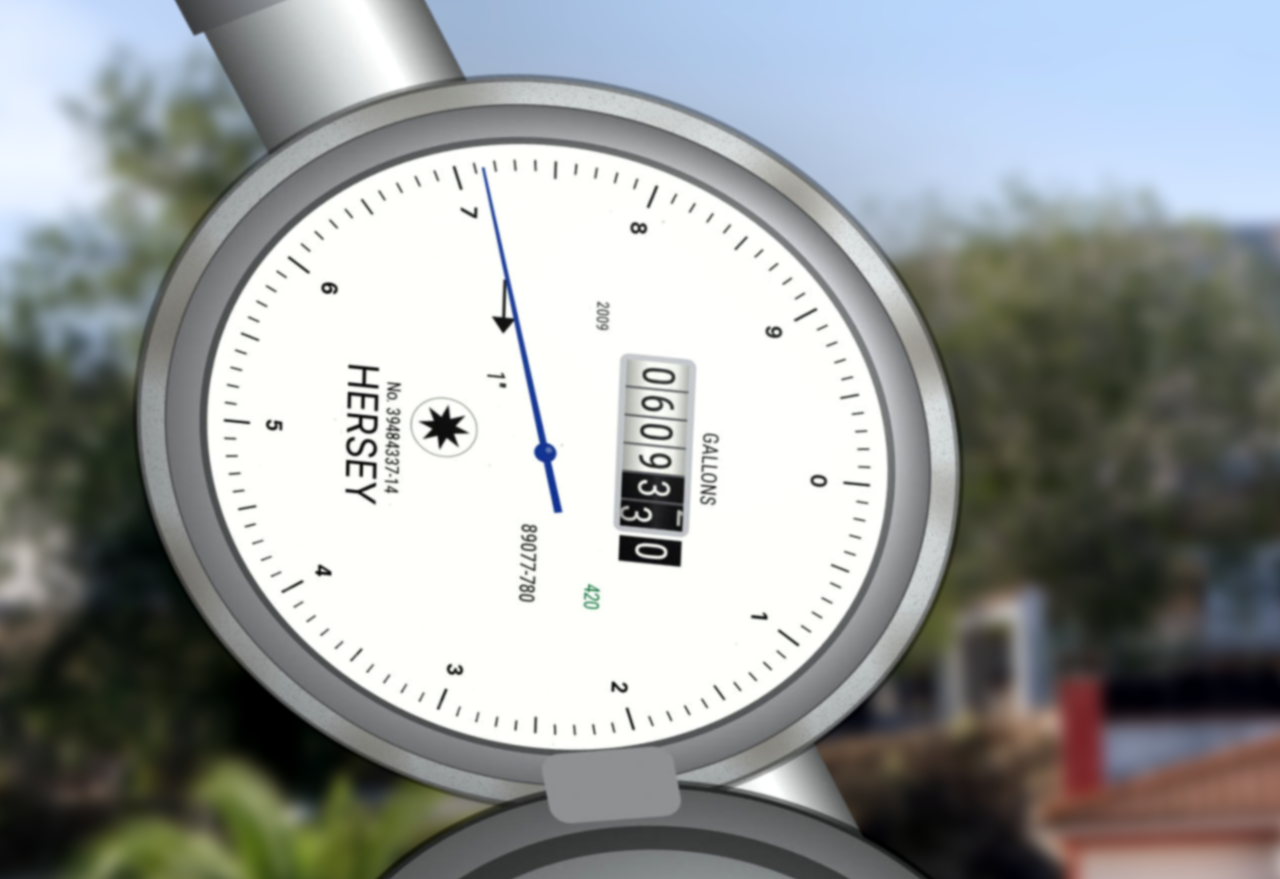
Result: 609327.1 gal
